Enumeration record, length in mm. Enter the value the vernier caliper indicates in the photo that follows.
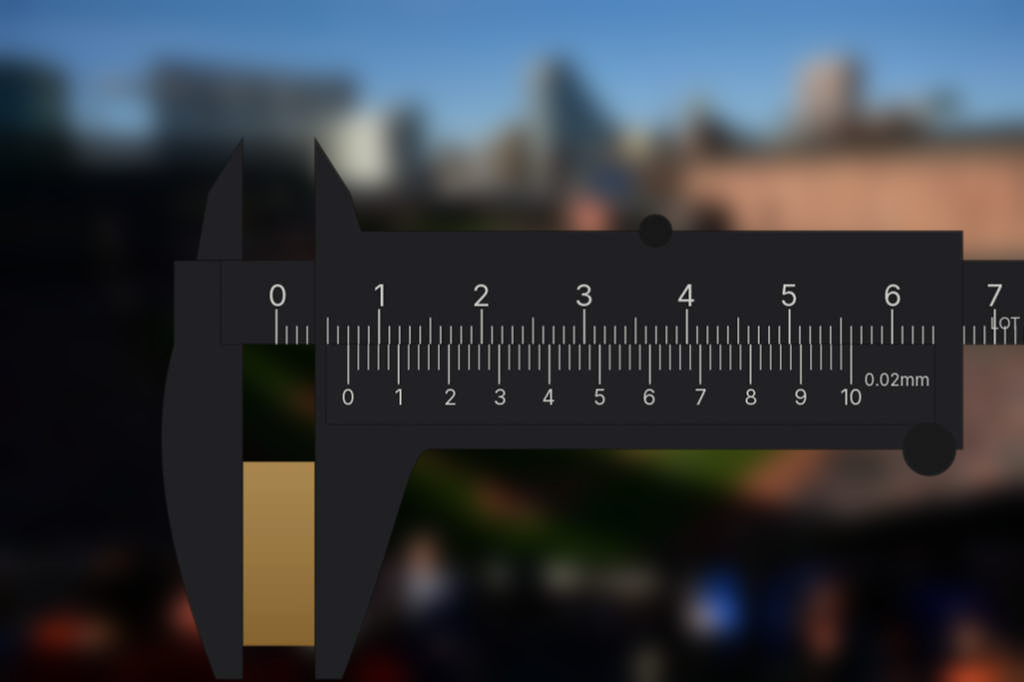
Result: 7.0 mm
